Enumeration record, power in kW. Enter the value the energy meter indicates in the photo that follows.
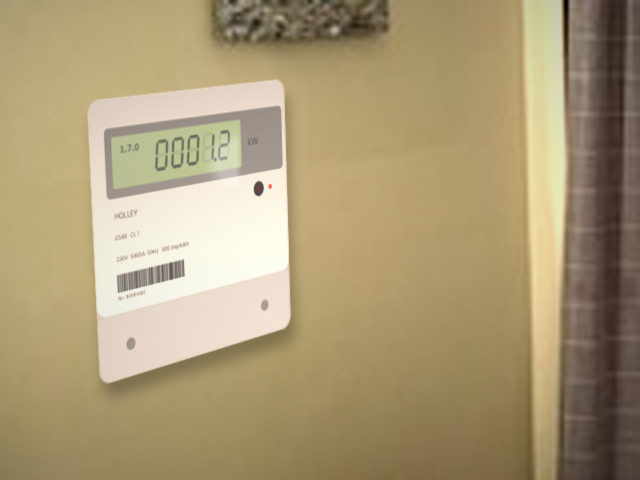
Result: 1.2 kW
